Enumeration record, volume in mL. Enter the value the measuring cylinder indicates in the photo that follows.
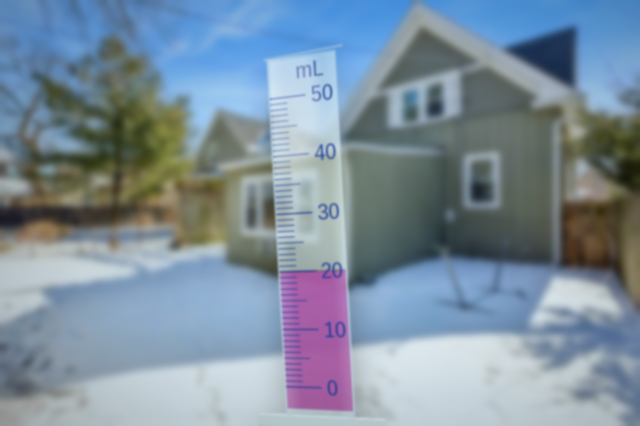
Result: 20 mL
